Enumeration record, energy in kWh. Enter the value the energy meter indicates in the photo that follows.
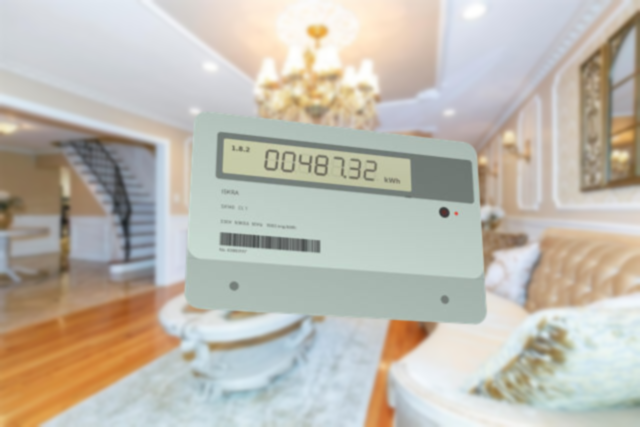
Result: 487.32 kWh
